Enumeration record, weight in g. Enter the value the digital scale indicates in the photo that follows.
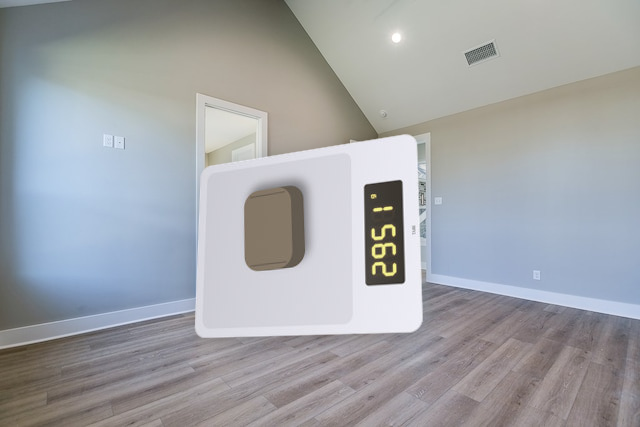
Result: 2951 g
